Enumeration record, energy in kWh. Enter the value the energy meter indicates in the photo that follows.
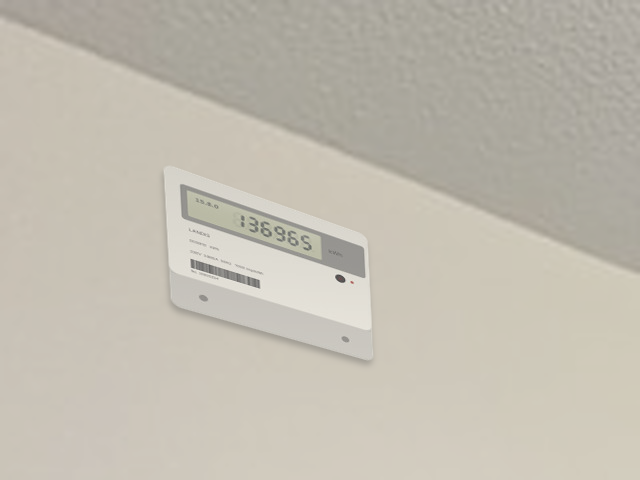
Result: 136965 kWh
